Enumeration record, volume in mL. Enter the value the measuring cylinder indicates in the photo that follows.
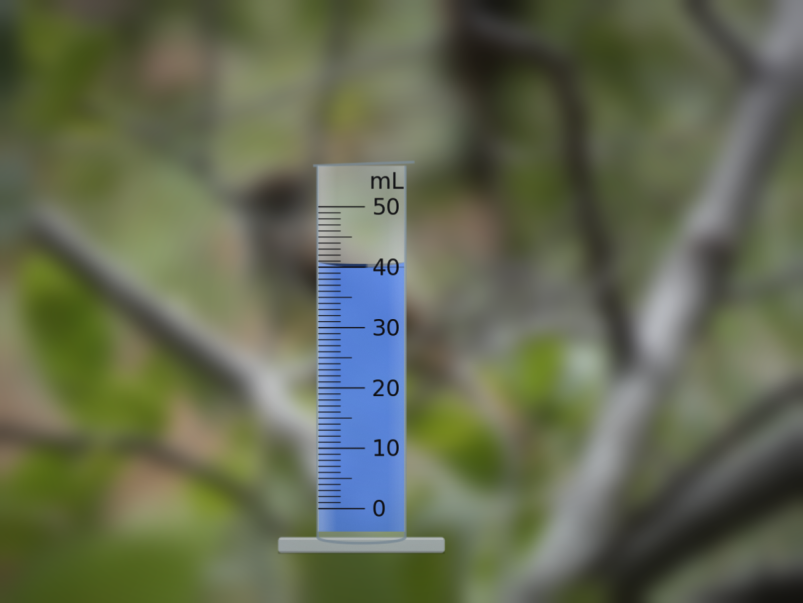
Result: 40 mL
